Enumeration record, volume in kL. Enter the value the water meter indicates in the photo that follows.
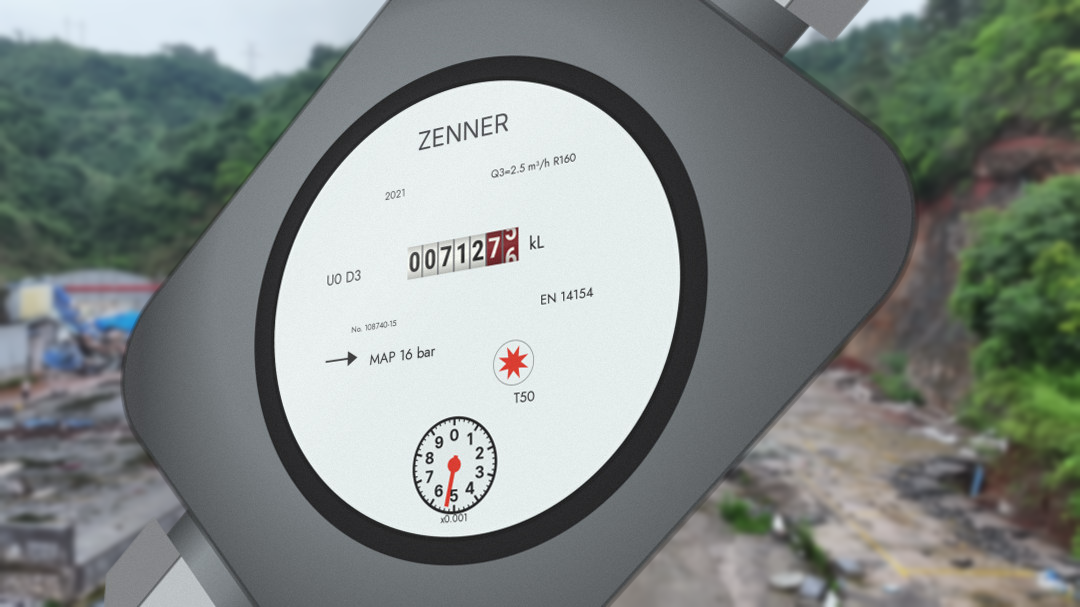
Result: 712.755 kL
